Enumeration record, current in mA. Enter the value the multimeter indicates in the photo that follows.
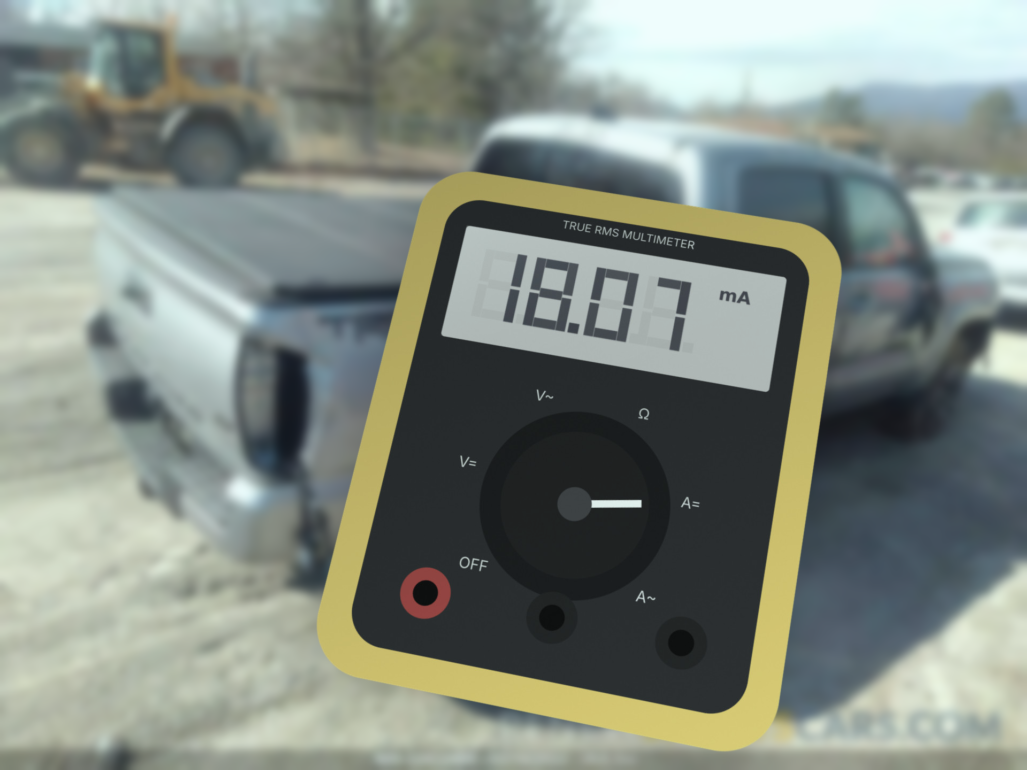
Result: 18.07 mA
